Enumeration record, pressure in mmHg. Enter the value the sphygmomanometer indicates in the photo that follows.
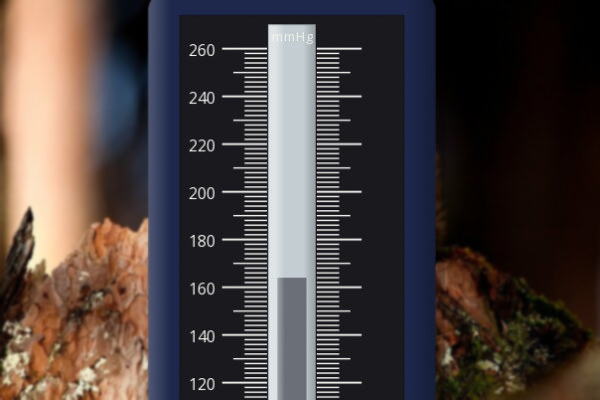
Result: 164 mmHg
